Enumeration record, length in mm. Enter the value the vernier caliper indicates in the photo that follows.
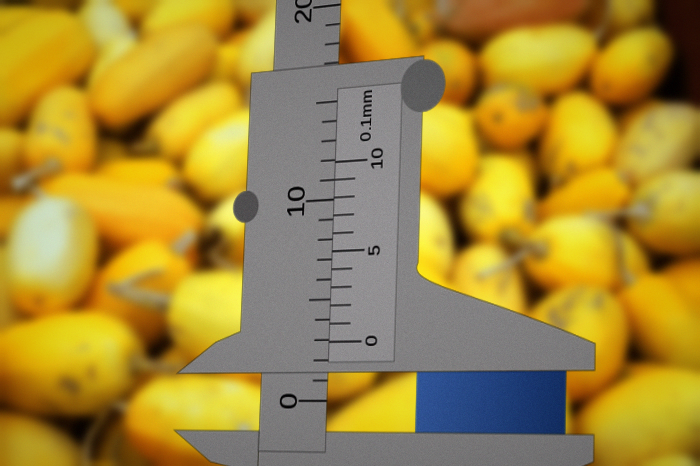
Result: 2.9 mm
